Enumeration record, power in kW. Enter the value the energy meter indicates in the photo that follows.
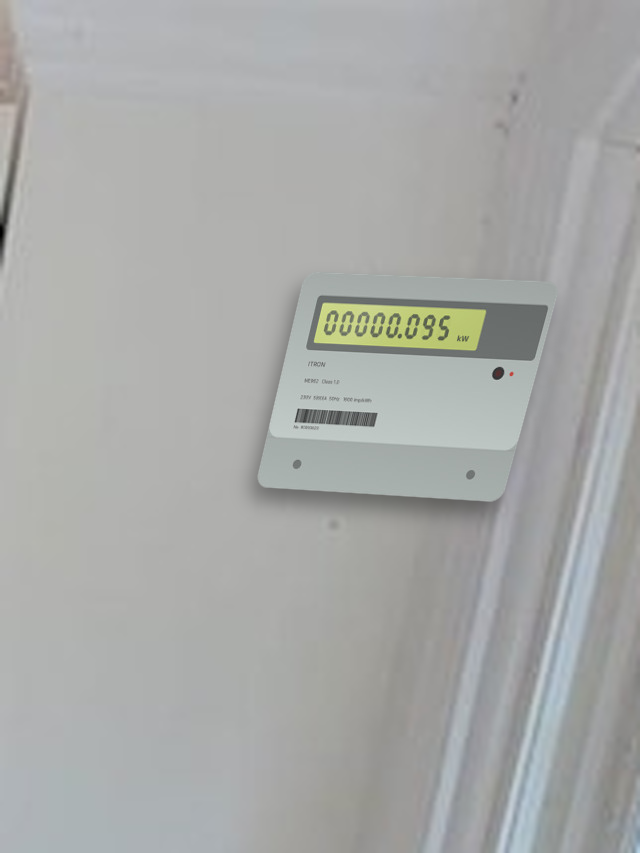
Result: 0.095 kW
